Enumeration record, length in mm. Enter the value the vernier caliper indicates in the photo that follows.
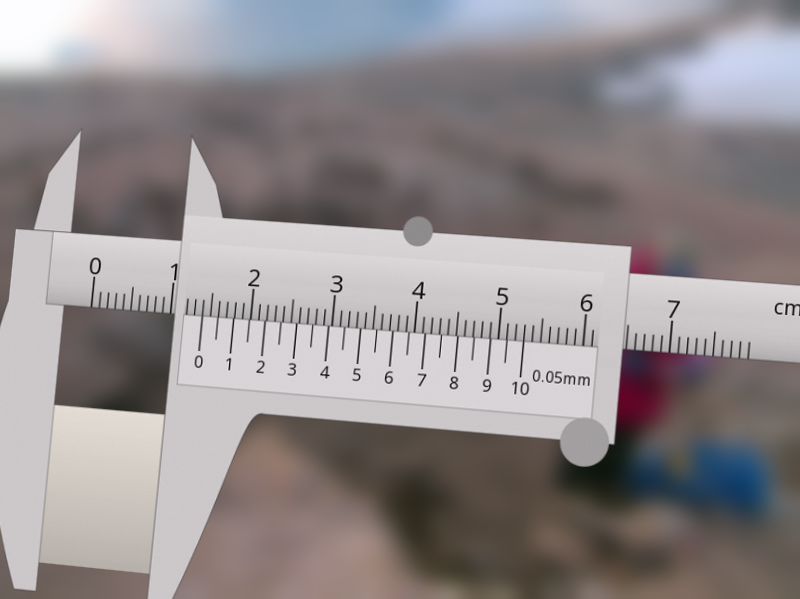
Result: 14.0 mm
